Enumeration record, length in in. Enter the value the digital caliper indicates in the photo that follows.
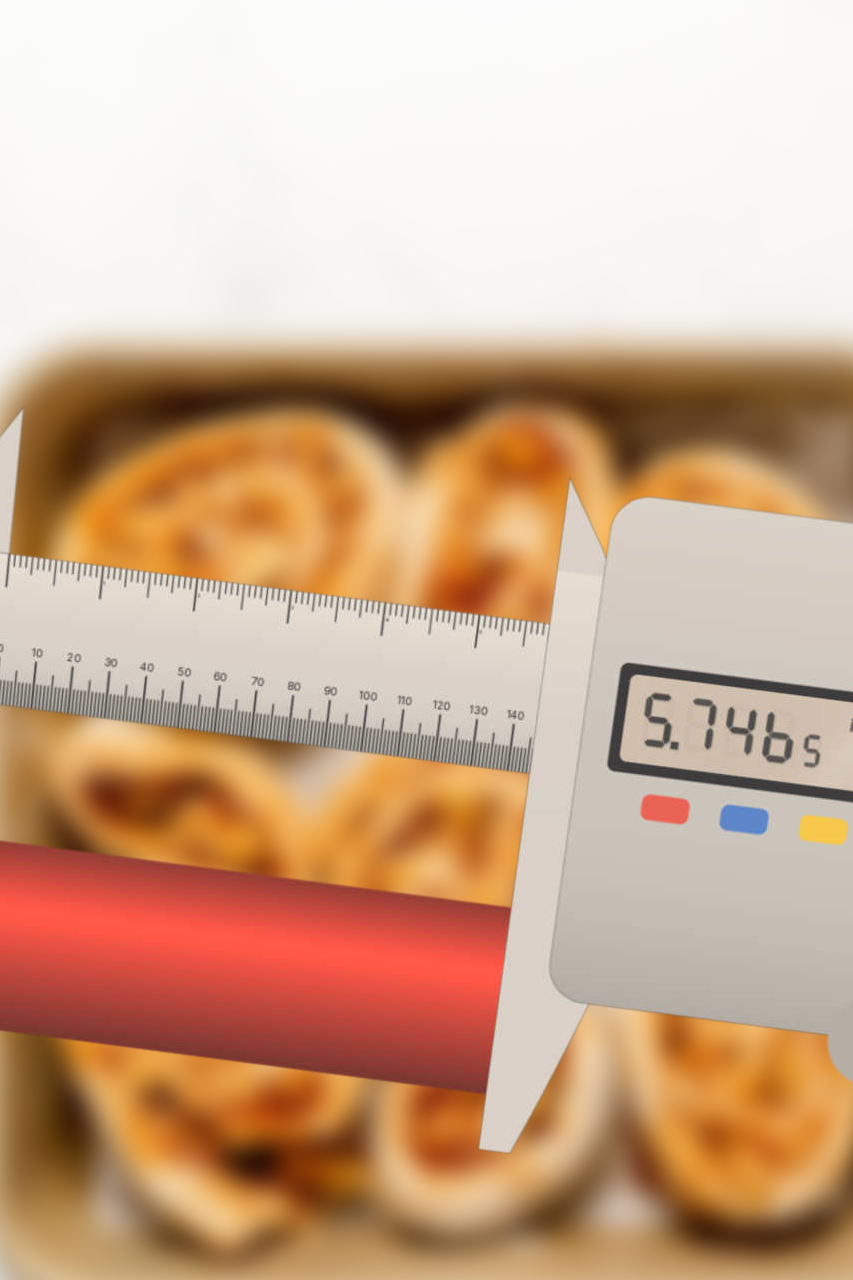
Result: 5.7465 in
